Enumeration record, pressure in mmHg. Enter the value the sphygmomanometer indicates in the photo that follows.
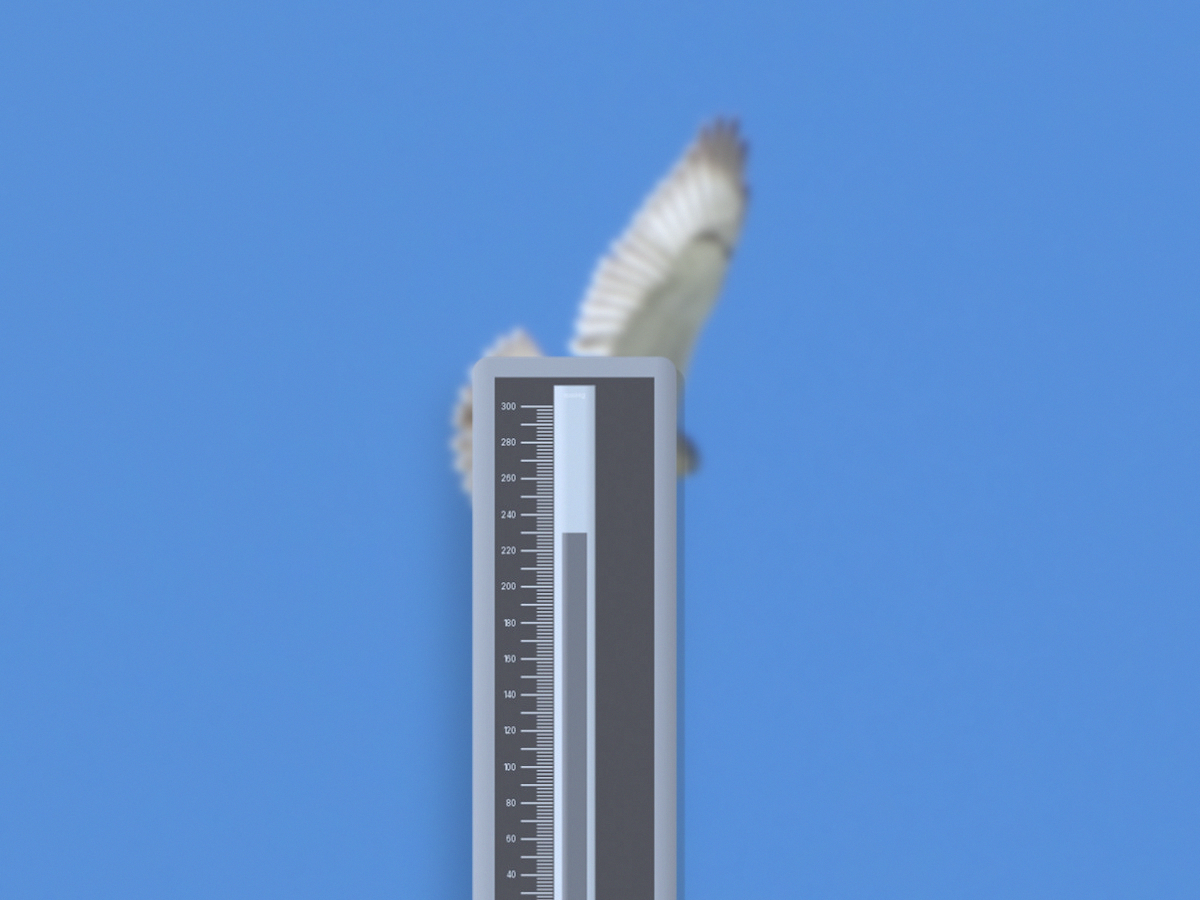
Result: 230 mmHg
